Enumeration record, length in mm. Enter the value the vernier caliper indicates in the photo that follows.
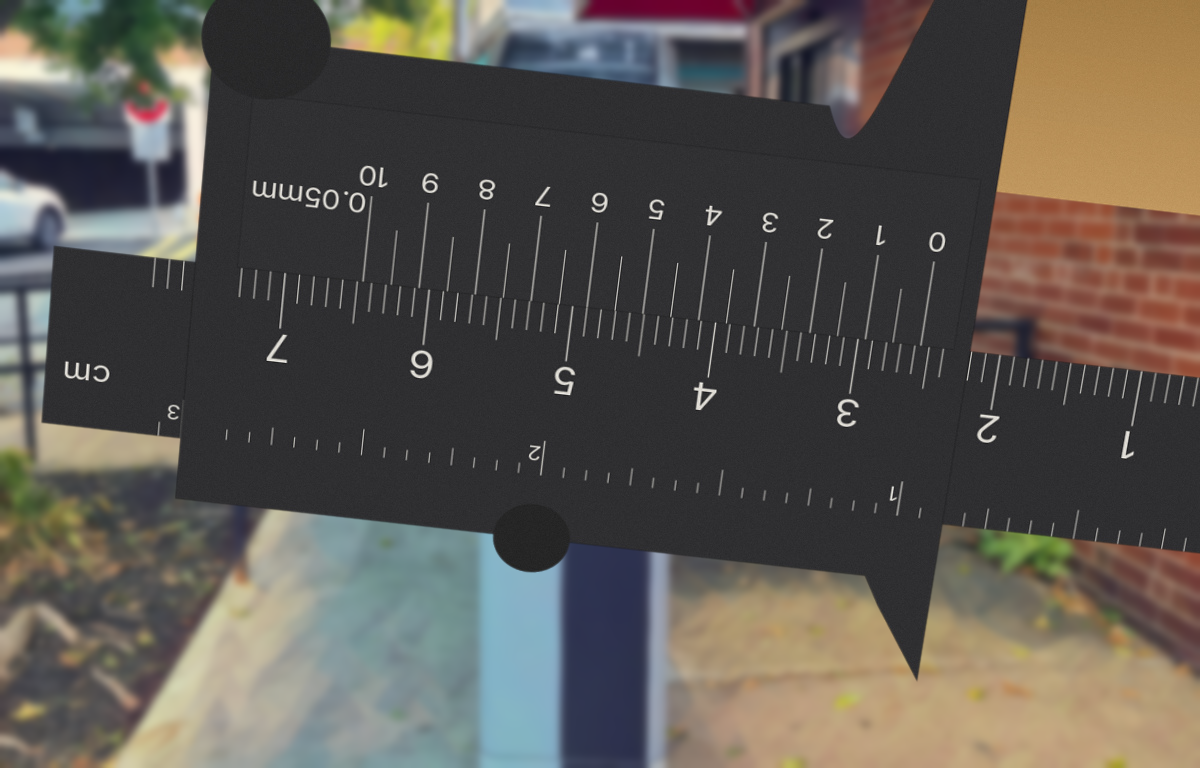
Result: 25.6 mm
